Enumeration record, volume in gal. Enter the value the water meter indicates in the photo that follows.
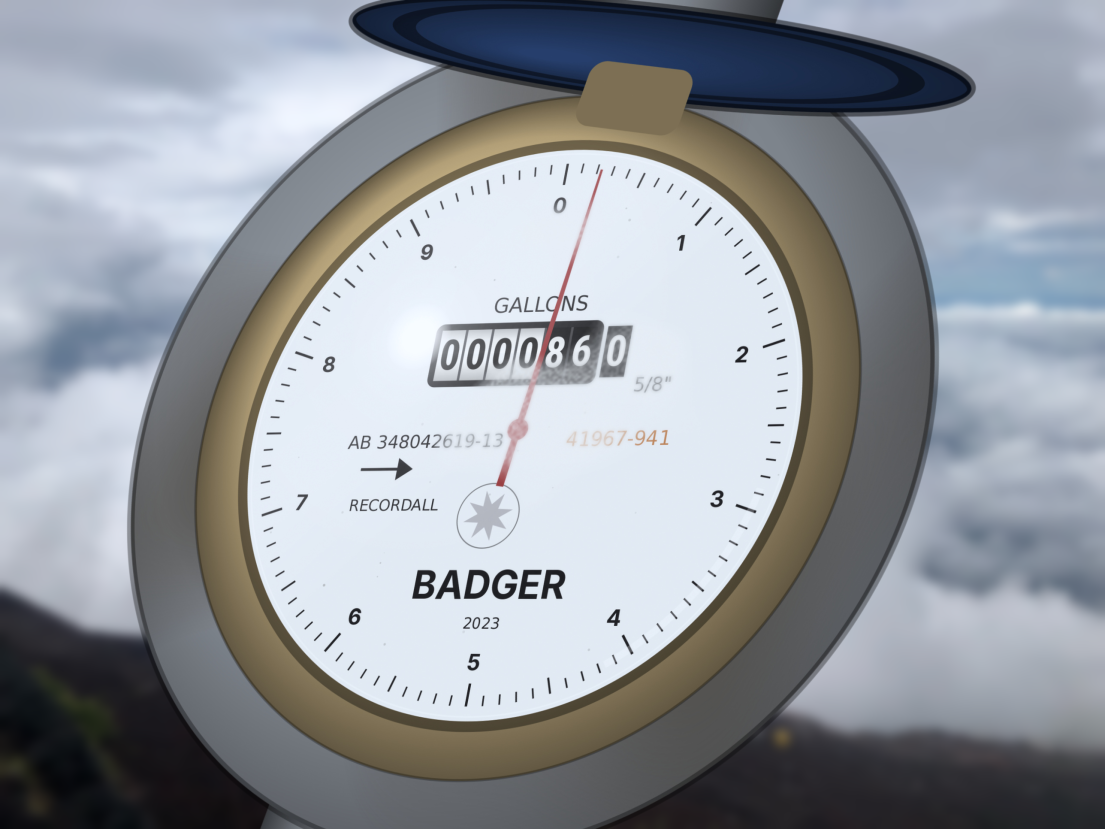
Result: 860.2 gal
